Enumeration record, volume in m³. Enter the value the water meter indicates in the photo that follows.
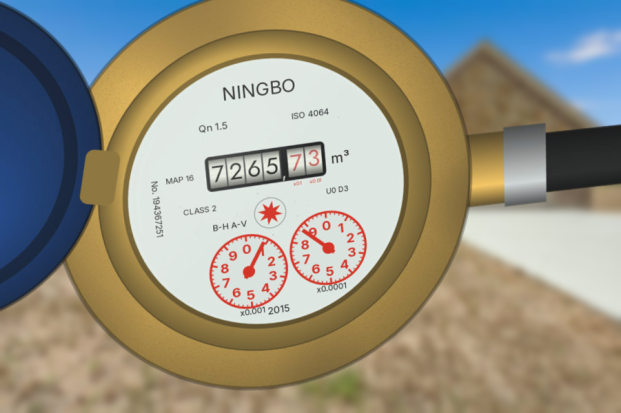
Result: 7265.7308 m³
